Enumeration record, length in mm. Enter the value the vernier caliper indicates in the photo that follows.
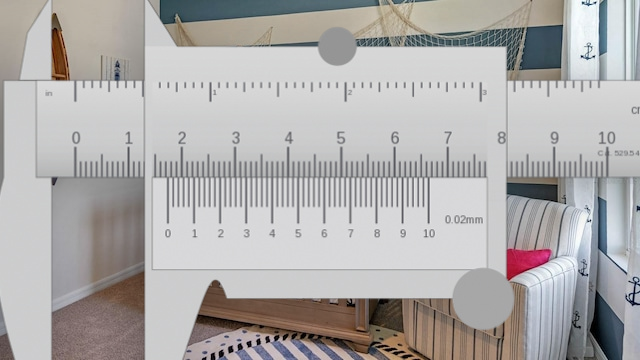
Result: 17.4 mm
